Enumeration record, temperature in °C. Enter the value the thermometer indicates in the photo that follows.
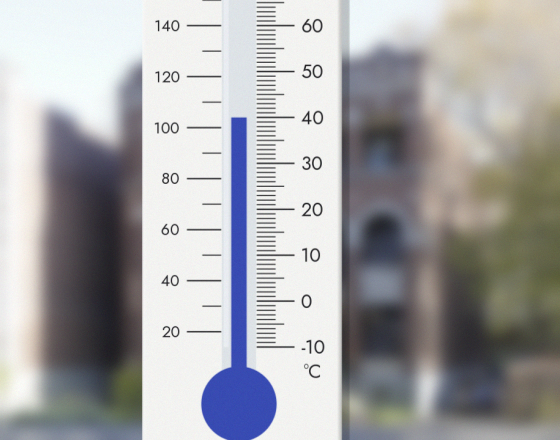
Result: 40 °C
